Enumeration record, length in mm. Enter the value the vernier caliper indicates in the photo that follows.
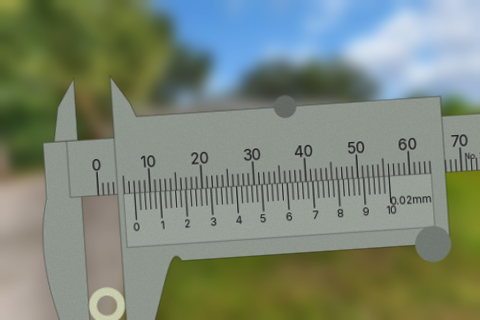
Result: 7.0 mm
